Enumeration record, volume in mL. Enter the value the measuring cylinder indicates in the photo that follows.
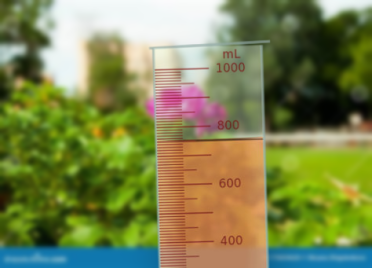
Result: 750 mL
